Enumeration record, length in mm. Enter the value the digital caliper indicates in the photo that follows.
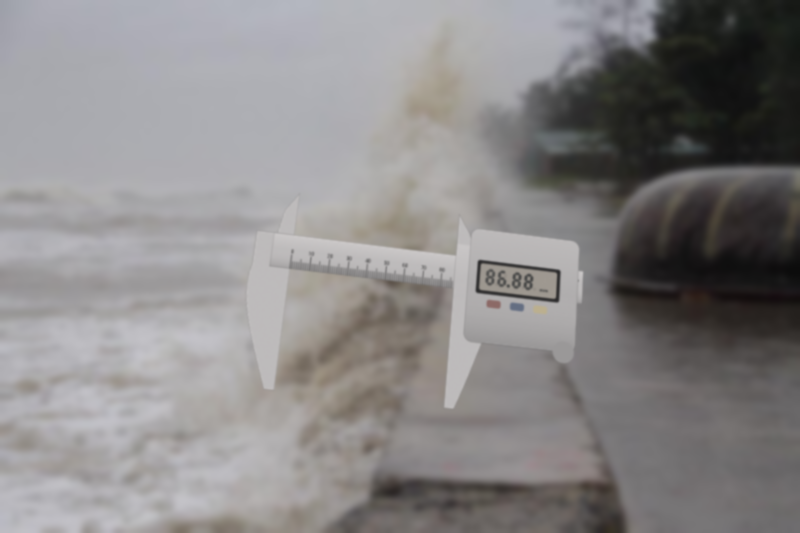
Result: 86.88 mm
